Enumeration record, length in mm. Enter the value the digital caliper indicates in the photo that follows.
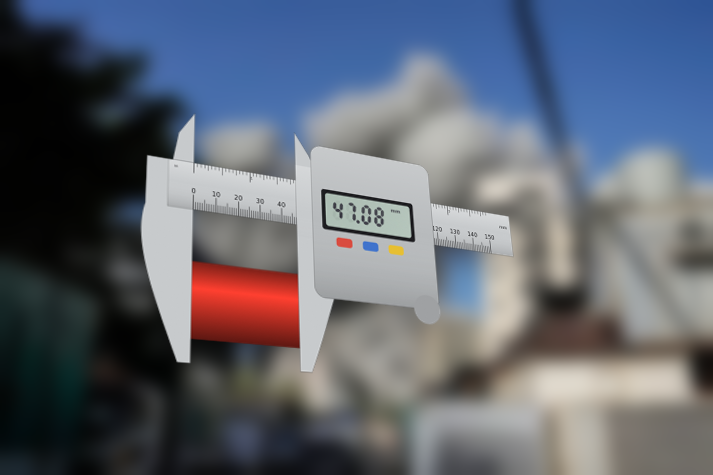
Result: 47.08 mm
